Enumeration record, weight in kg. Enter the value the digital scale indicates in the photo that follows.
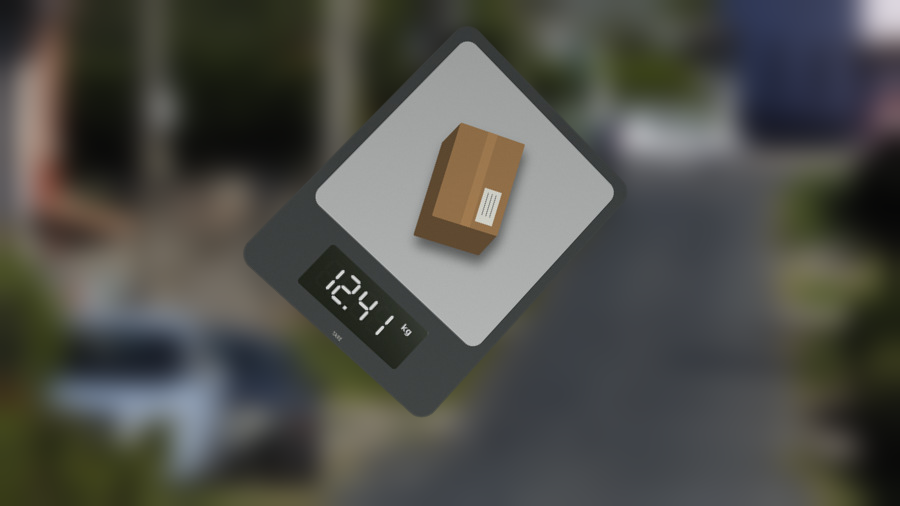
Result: 12.41 kg
